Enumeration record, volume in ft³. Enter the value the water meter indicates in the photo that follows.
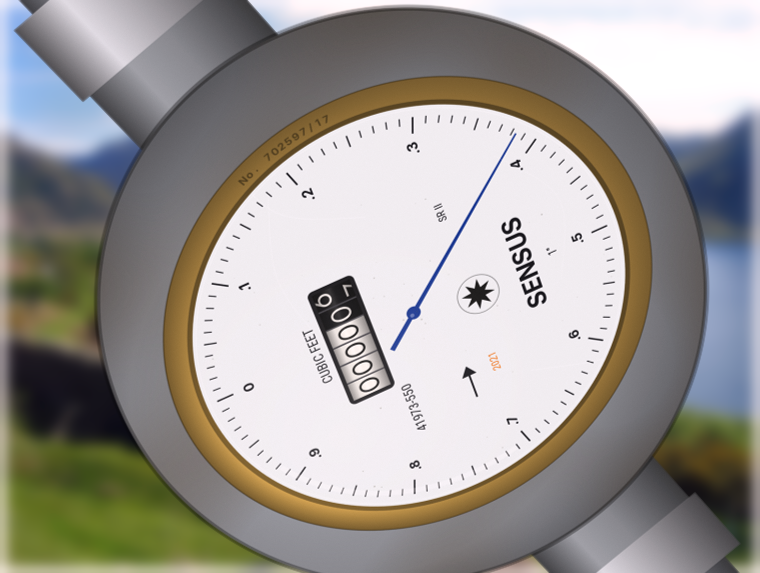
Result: 6.38 ft³
